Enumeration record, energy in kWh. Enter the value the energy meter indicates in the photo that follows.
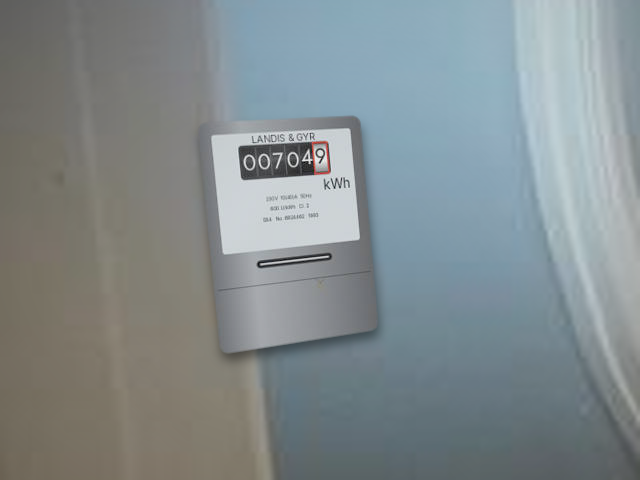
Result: 704.9 kWh
